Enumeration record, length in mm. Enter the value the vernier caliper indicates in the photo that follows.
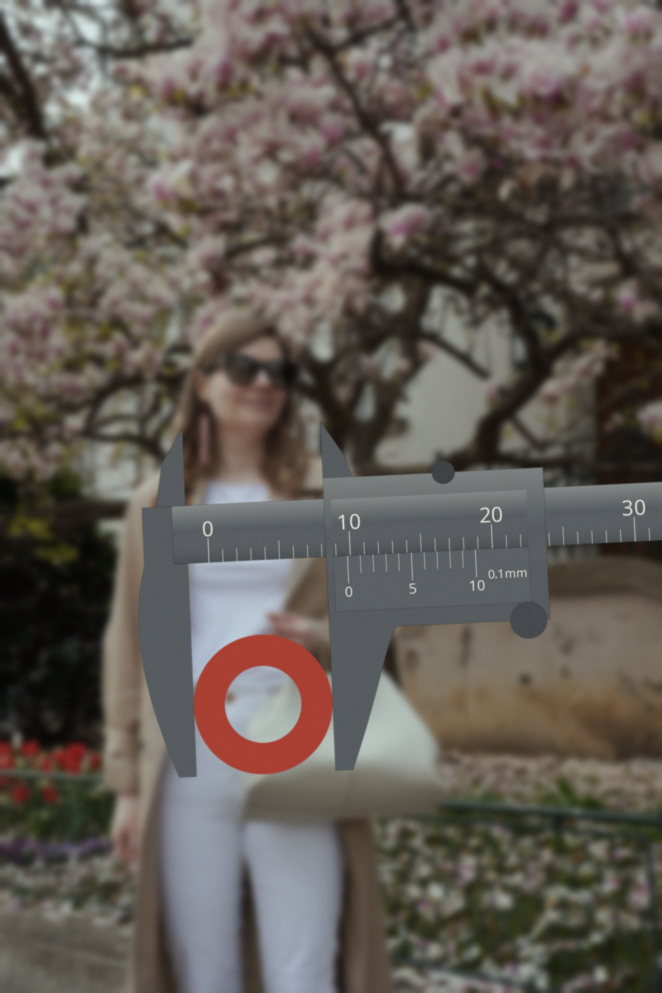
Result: 9.8 mm
